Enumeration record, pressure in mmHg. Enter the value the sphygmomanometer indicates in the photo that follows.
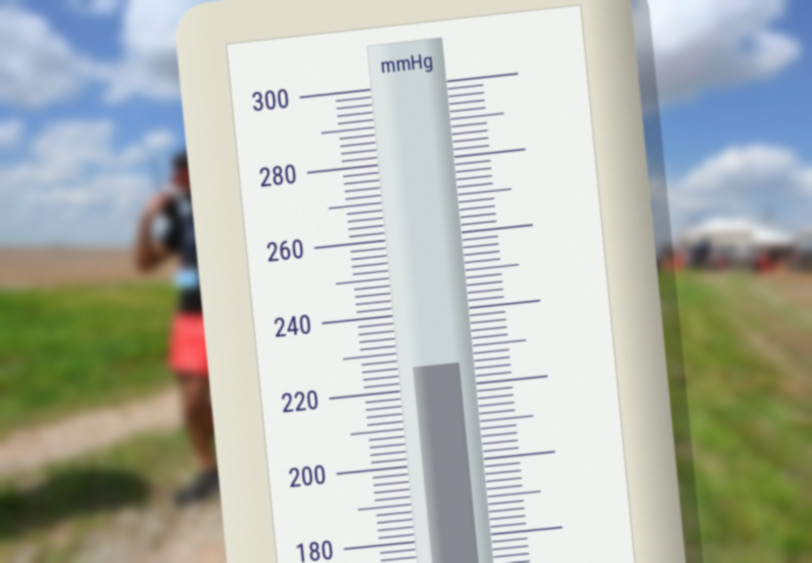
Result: 226 mmHg
